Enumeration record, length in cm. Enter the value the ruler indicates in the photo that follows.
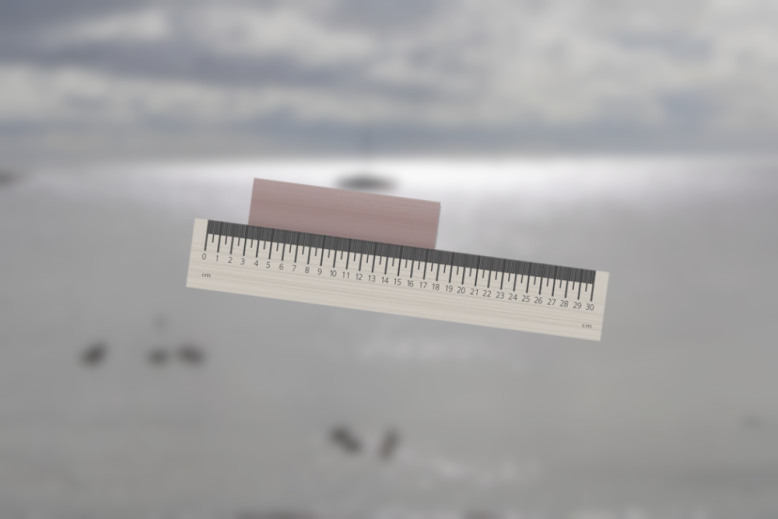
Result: 14.5 cm
